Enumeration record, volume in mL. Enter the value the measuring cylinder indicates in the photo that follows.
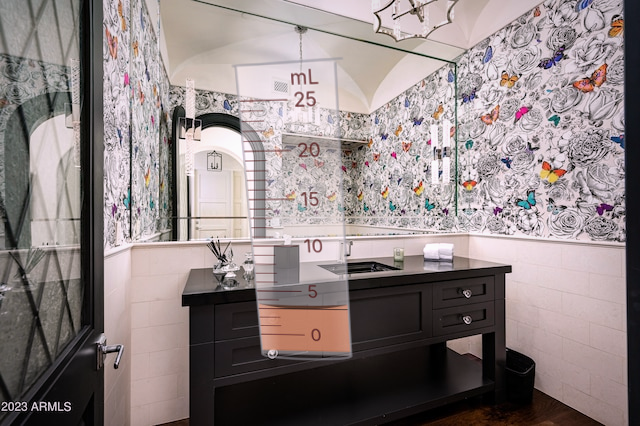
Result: 3 mL
